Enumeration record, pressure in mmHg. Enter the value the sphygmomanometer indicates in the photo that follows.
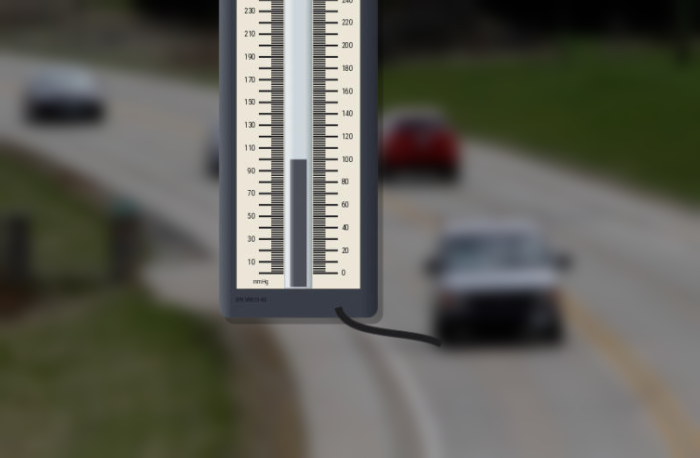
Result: 100 mmHg
